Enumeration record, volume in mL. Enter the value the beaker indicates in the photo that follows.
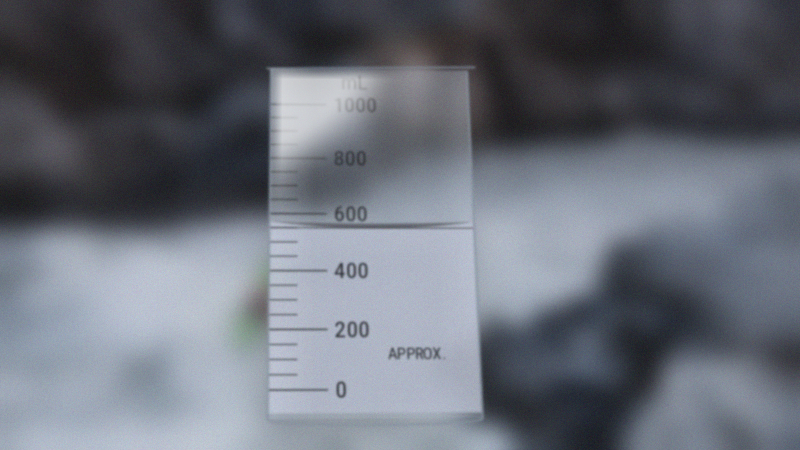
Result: 550 mL
